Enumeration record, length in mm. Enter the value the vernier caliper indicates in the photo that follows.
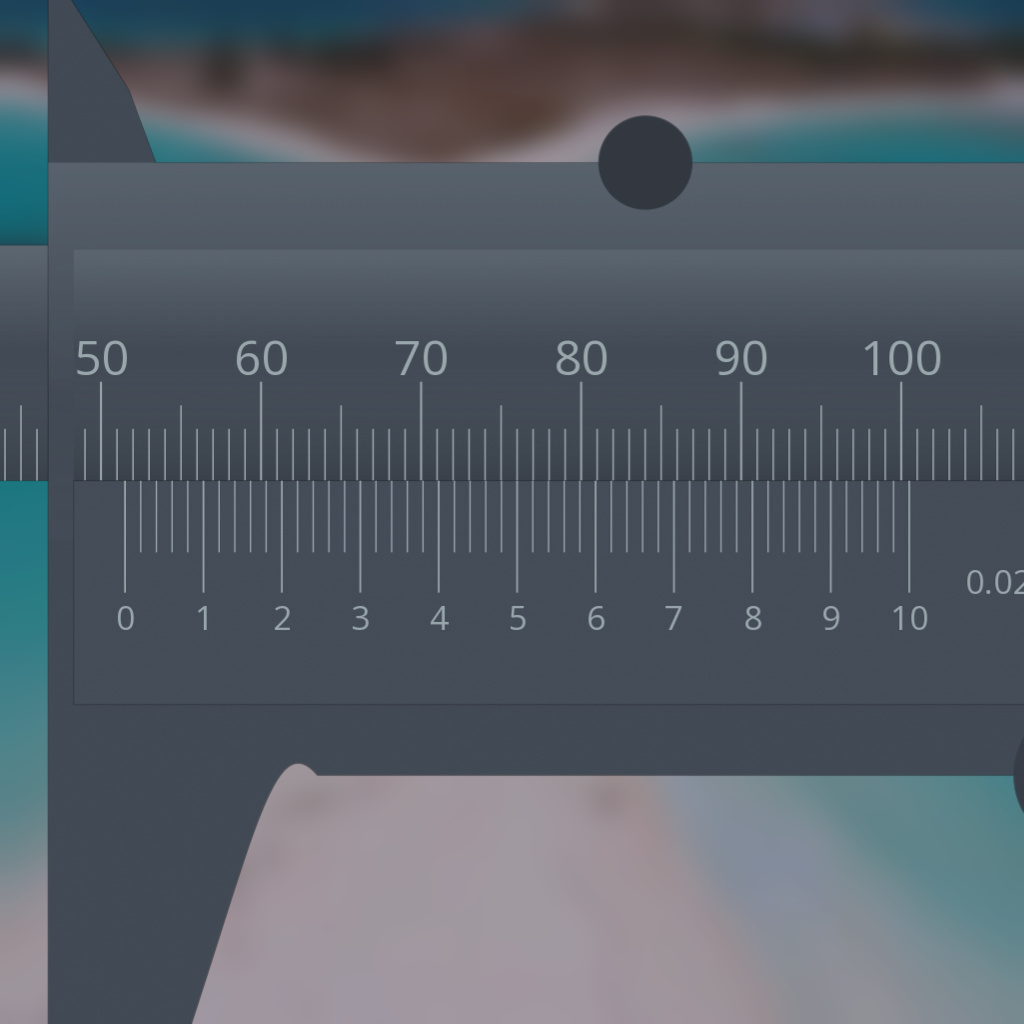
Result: 51.5 mm
